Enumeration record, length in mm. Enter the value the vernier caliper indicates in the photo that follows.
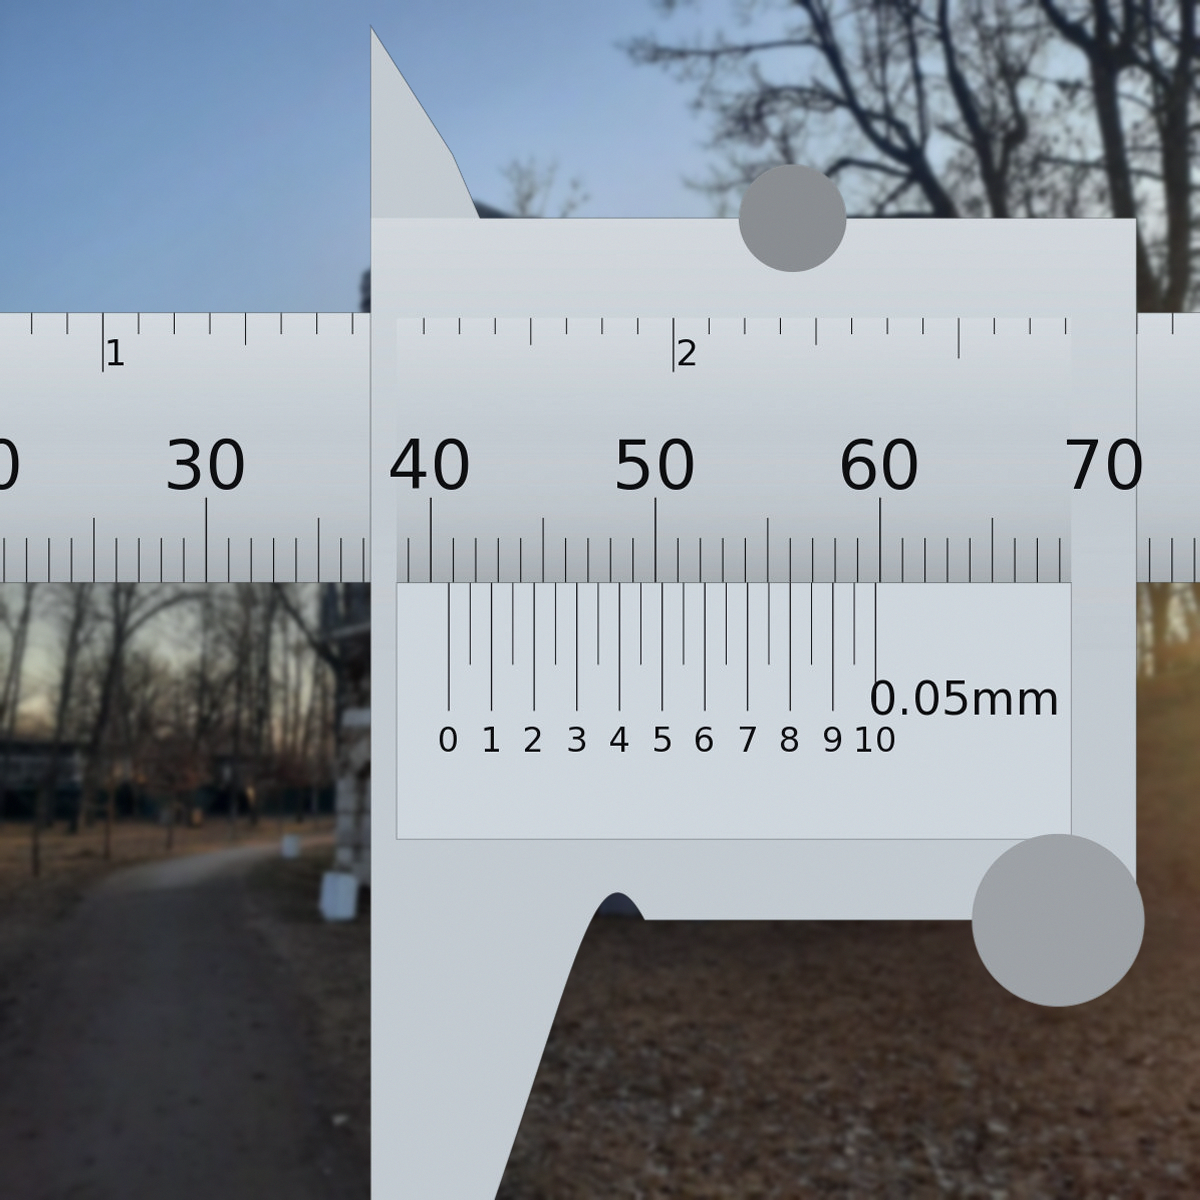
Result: 40.8 mm
